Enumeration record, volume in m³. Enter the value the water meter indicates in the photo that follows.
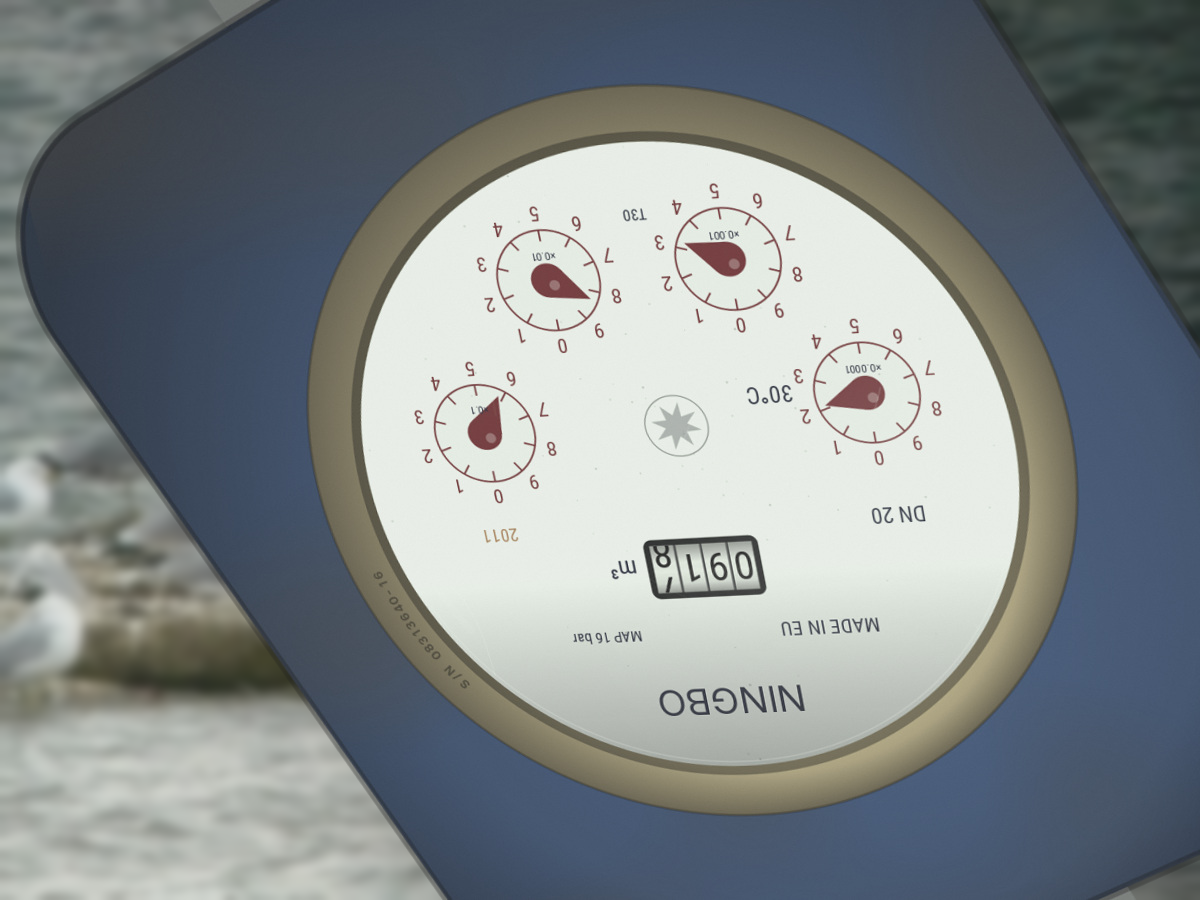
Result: 917.5832 m³
